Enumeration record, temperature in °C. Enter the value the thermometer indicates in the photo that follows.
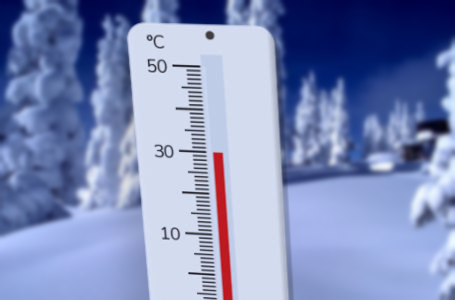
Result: 30 °C
